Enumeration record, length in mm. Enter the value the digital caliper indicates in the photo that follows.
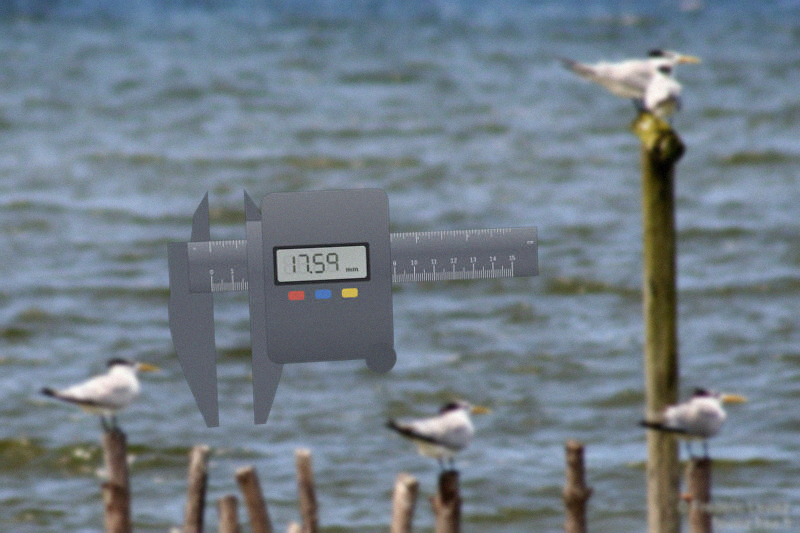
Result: 17.59 mm
